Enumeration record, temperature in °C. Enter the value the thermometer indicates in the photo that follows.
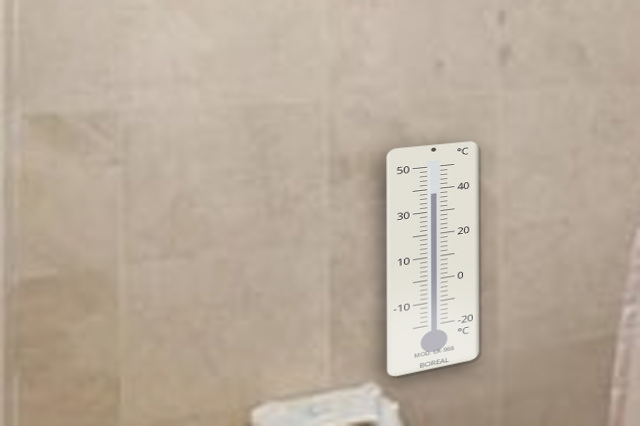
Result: 38 °C
